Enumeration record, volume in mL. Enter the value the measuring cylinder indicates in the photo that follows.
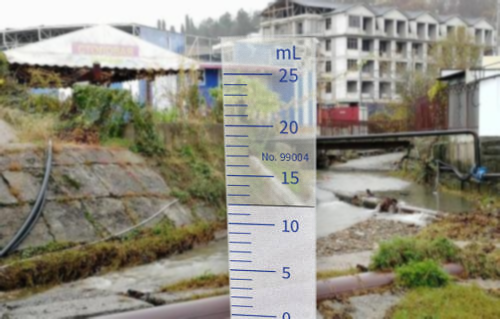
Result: 12 mL
